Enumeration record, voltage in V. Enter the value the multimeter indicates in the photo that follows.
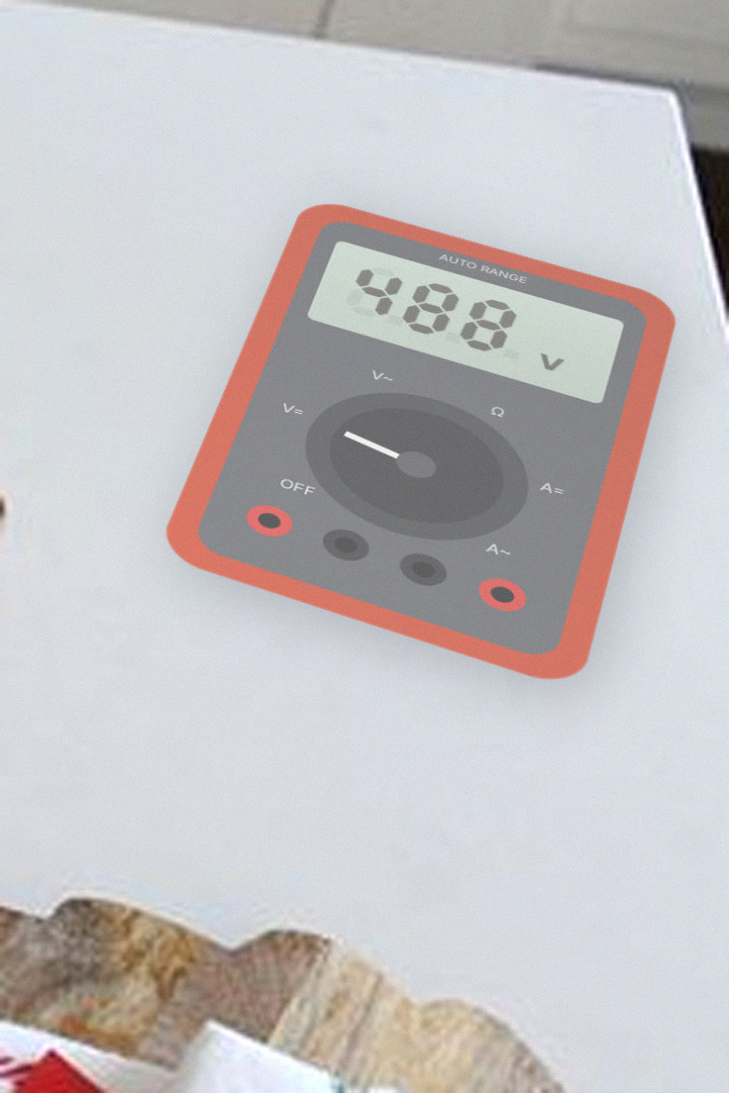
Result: 488 V
